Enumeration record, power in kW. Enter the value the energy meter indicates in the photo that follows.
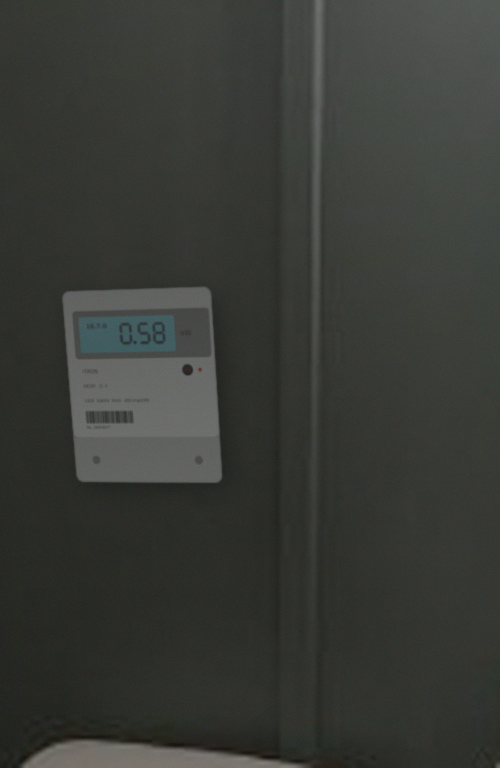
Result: 0.58 kW
